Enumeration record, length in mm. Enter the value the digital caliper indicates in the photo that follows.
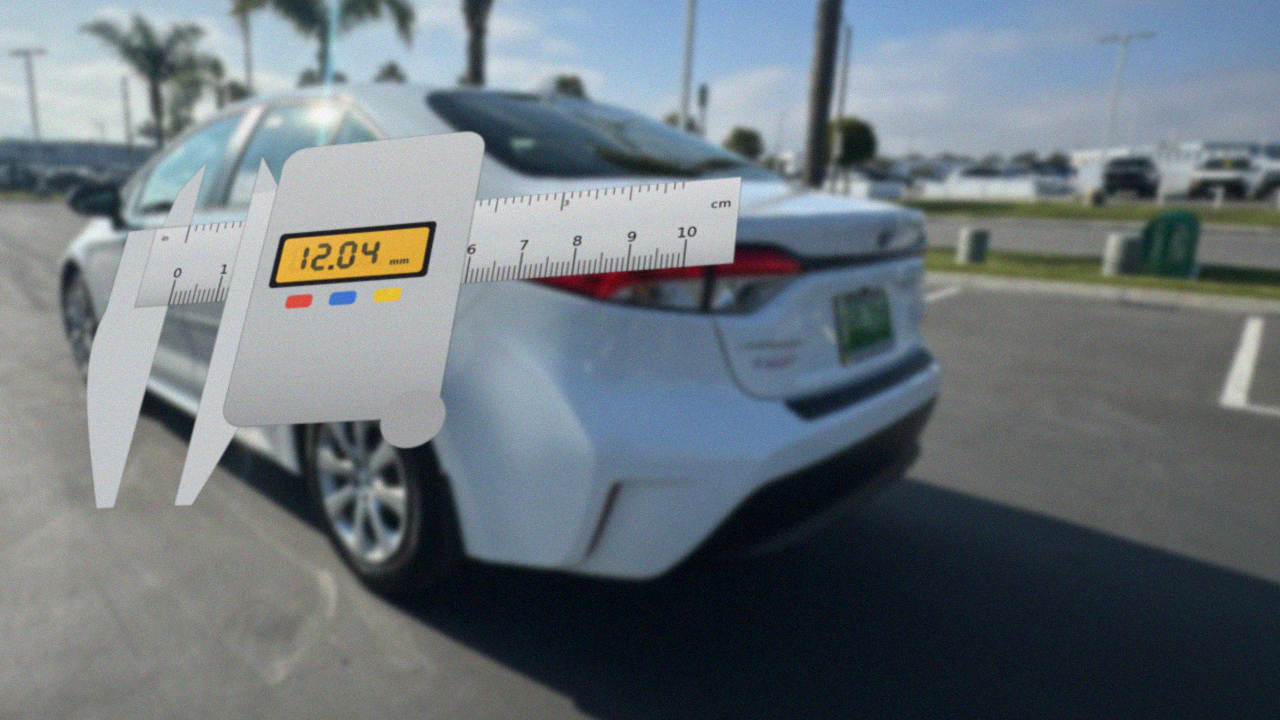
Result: 12.04 mm
